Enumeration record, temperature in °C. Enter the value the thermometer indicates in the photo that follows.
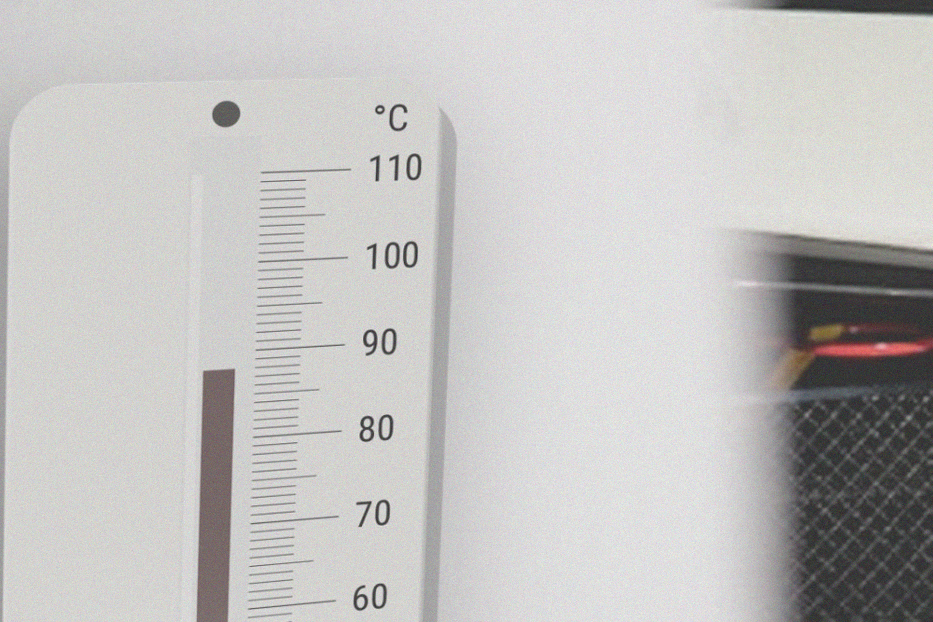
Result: 88 °C
